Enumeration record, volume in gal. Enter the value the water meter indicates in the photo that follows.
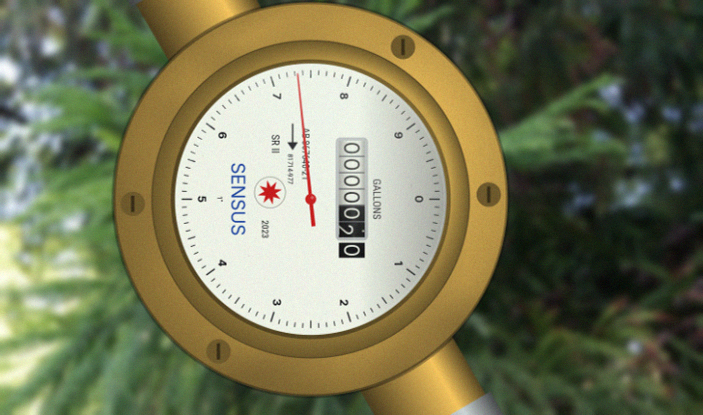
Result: 17.3 gal
